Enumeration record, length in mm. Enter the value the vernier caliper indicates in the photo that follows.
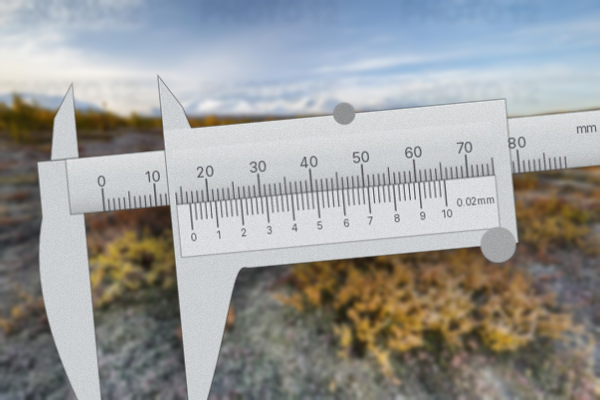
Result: 16.5 mm
